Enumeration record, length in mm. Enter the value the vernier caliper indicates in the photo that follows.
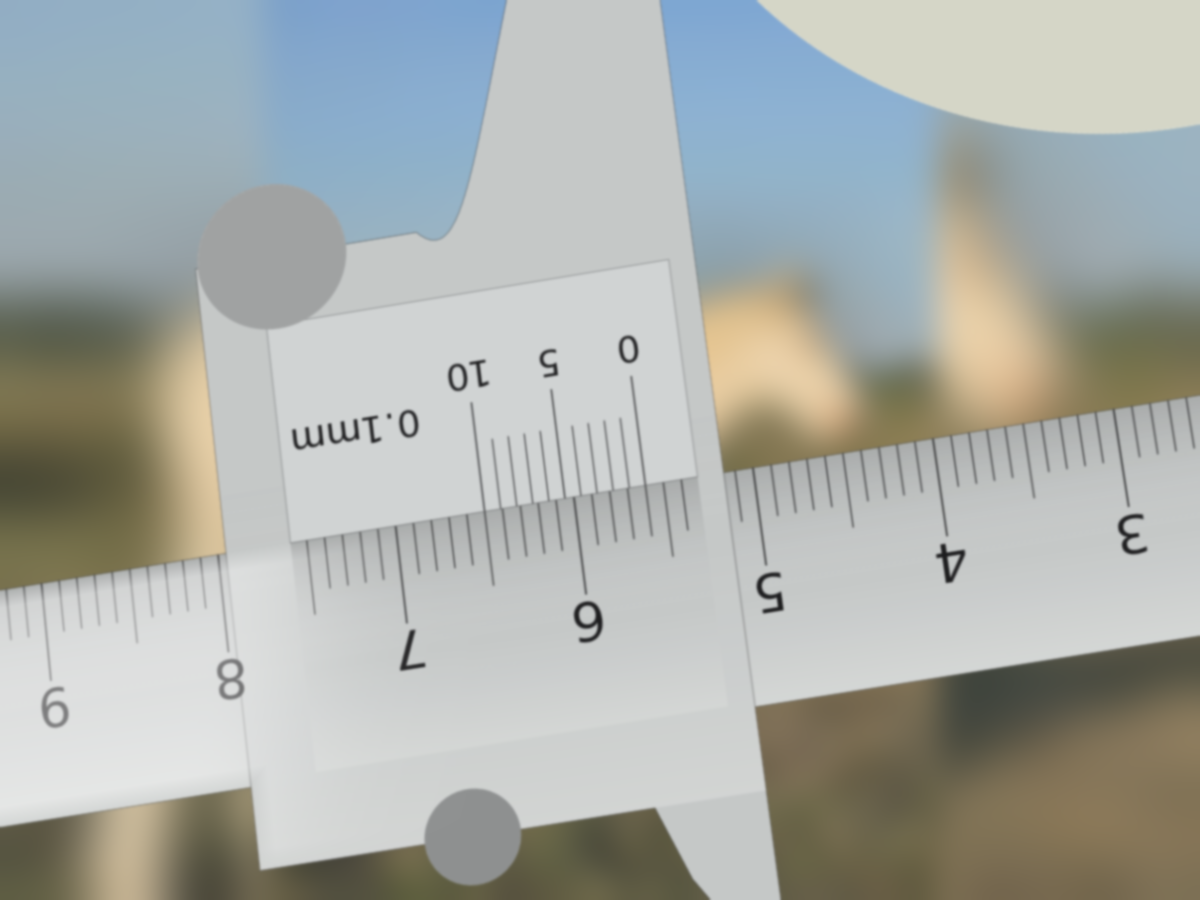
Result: 56.0 mm
